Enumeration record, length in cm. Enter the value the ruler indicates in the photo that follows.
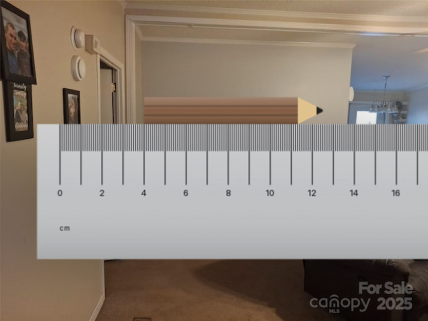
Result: 8.5 cm
